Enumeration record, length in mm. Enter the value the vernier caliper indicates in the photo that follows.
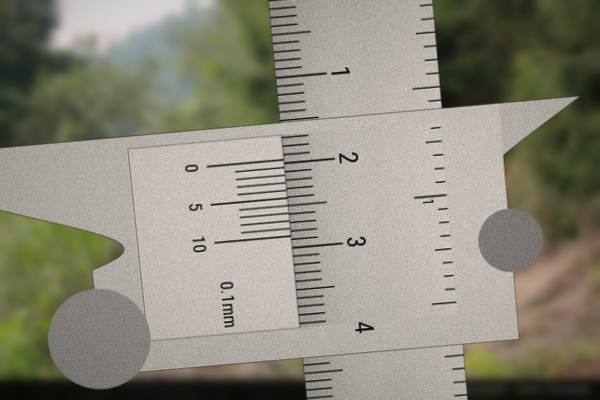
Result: 19.6 mm
